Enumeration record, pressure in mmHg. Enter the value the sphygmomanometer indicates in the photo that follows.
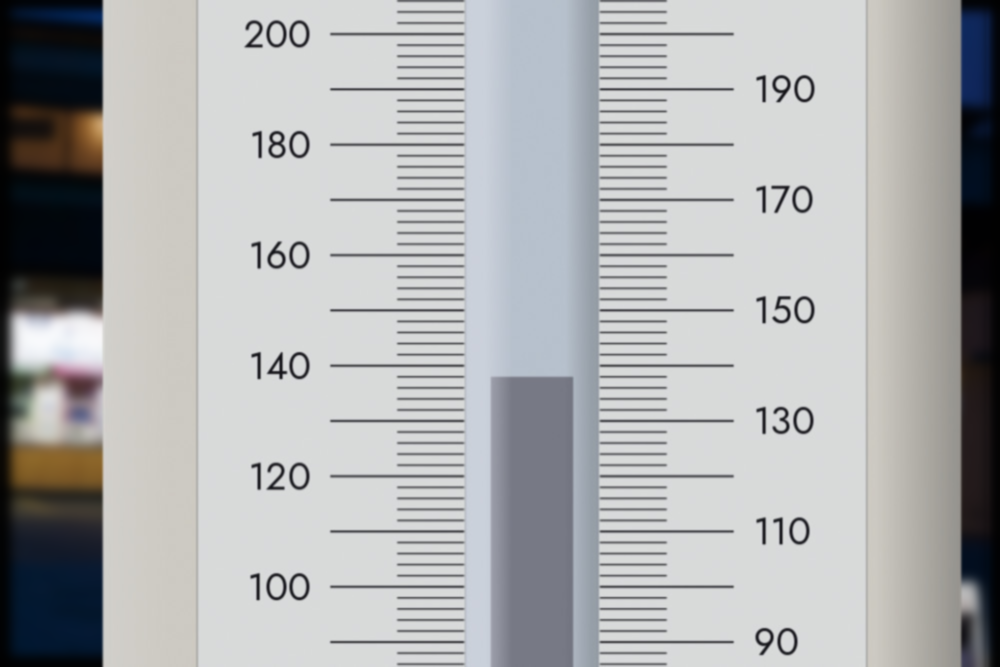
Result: 138 mmHg
